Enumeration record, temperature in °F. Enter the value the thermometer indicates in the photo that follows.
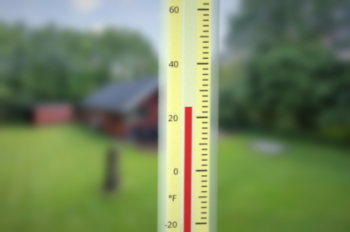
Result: 24 °F
